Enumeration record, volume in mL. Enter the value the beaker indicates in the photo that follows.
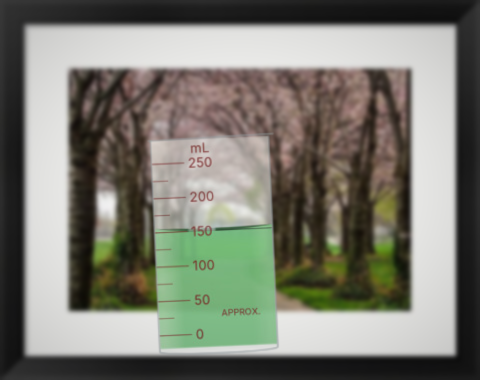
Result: 150 mL
